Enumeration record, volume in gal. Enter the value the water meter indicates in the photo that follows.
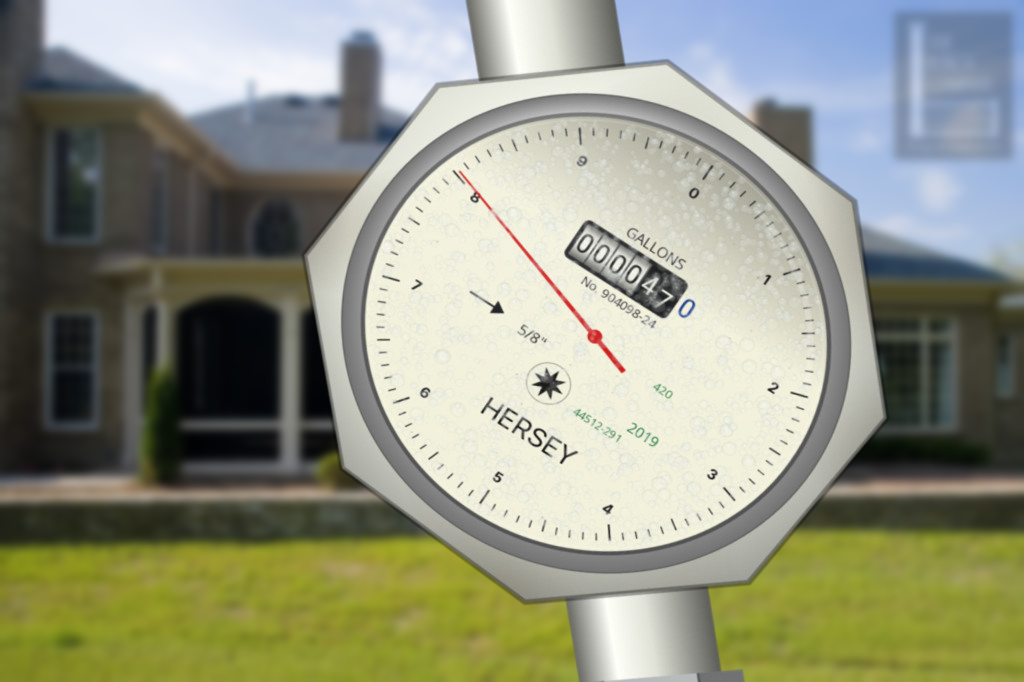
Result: 468.0 gal
